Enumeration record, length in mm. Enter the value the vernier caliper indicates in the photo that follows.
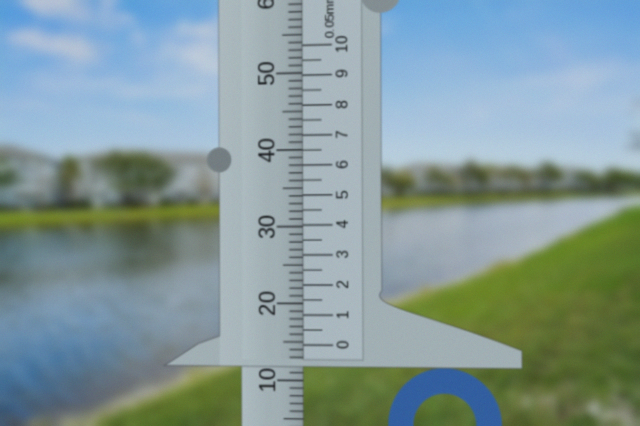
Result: 14.6 mm
